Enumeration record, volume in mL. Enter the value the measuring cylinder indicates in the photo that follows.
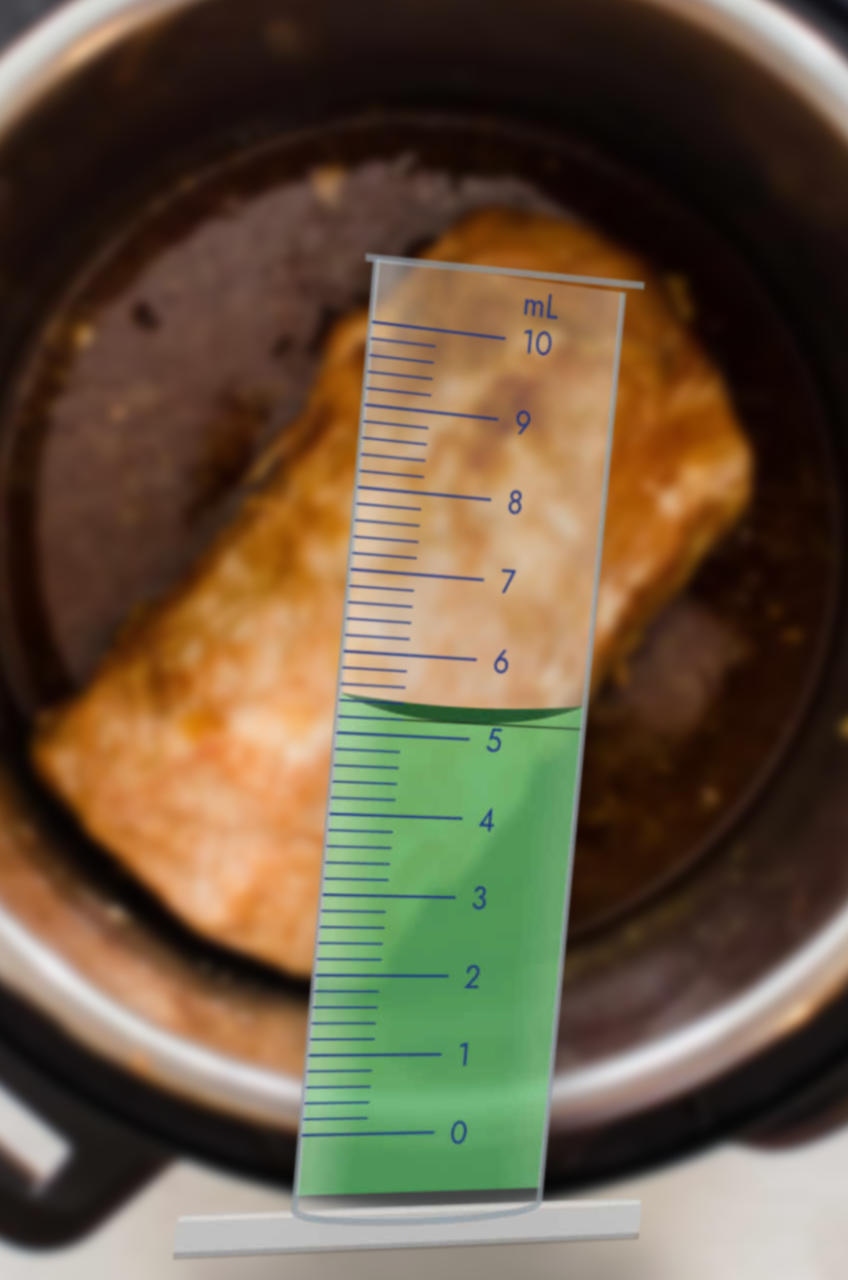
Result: 5.2 mL
